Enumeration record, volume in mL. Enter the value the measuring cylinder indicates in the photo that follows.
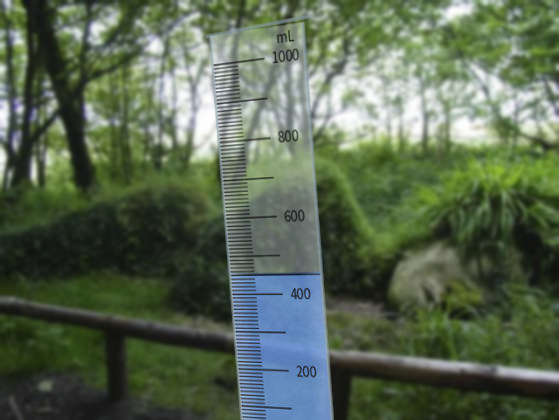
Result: 450 mL
